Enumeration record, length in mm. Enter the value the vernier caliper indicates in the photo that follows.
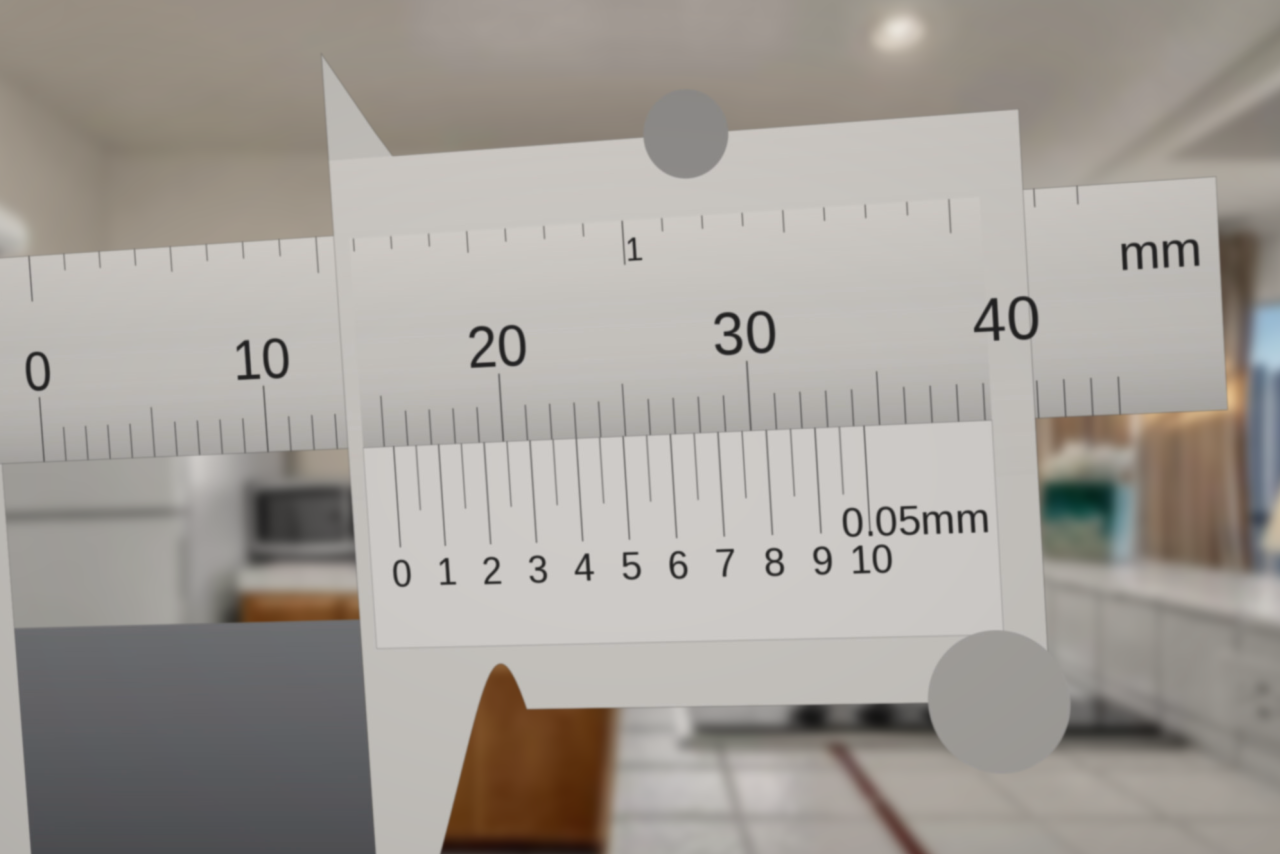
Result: 15.4 mm
